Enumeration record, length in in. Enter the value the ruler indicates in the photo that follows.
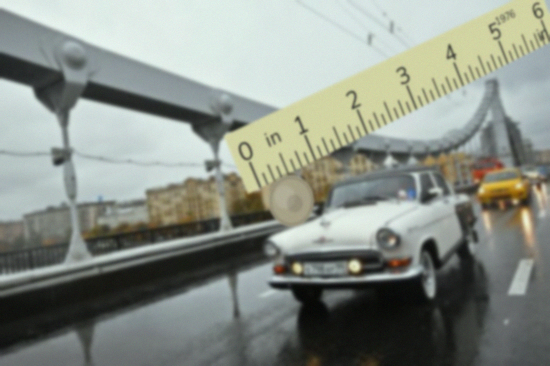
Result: 0.75 in
